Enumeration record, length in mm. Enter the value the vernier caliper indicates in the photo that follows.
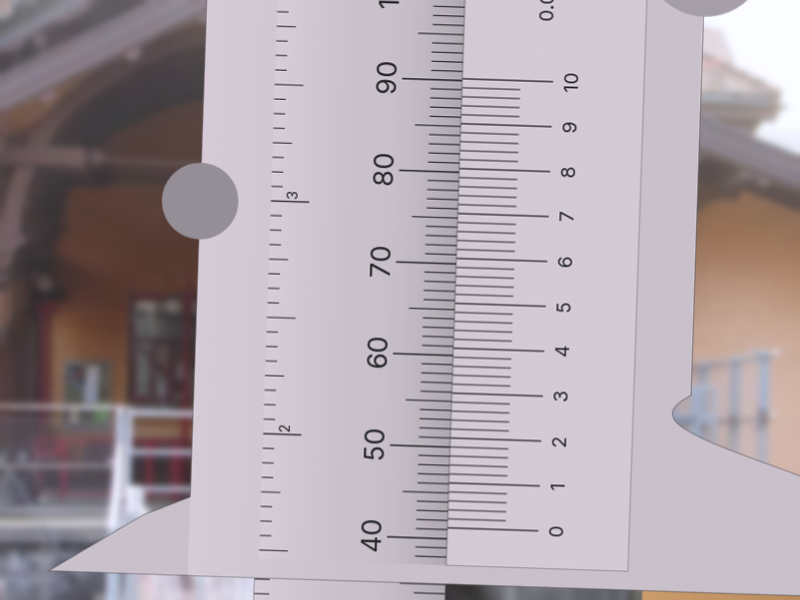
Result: 41.2 mm
